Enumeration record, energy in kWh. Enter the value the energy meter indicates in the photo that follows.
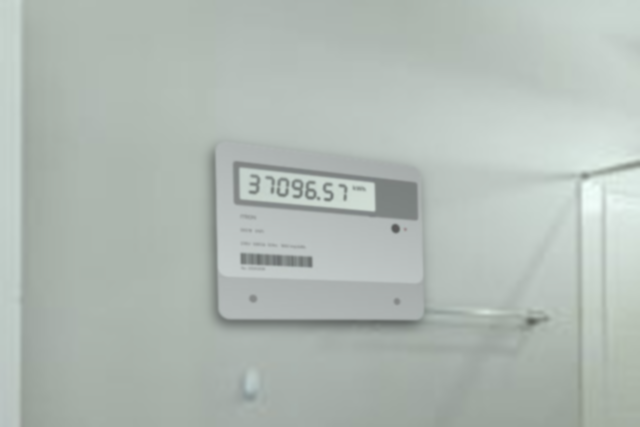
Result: 37096.57 kWh
